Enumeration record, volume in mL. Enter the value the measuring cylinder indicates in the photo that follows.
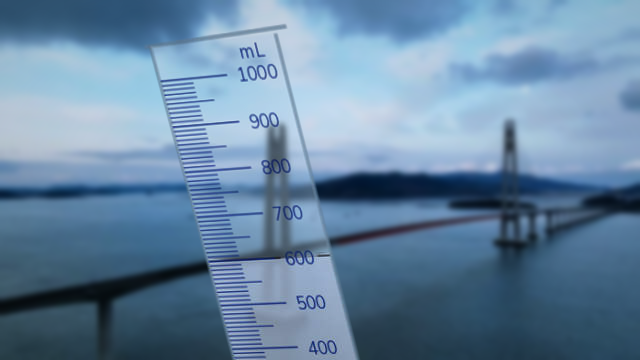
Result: 600 mL
